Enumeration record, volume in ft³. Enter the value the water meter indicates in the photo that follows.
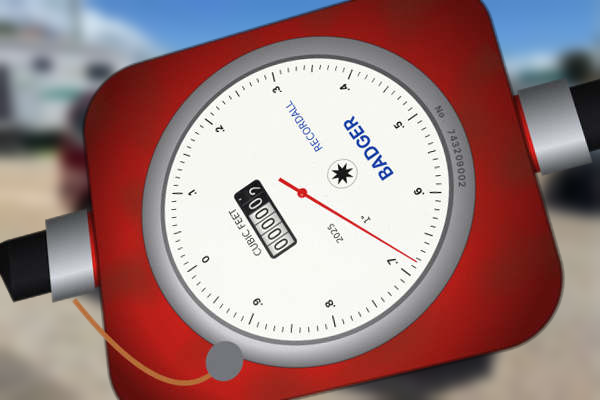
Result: 1.68 ft³
